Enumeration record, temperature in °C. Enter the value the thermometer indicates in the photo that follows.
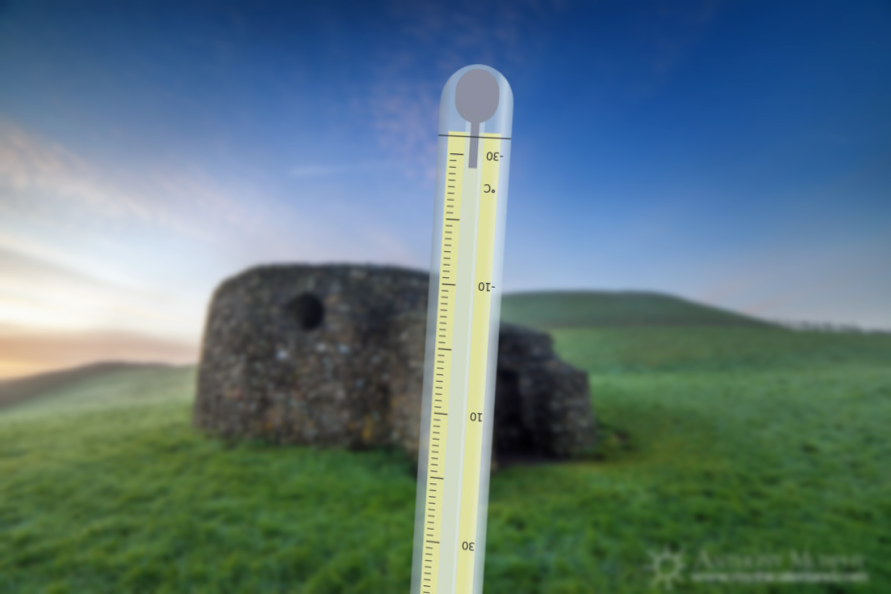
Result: -28 °C
